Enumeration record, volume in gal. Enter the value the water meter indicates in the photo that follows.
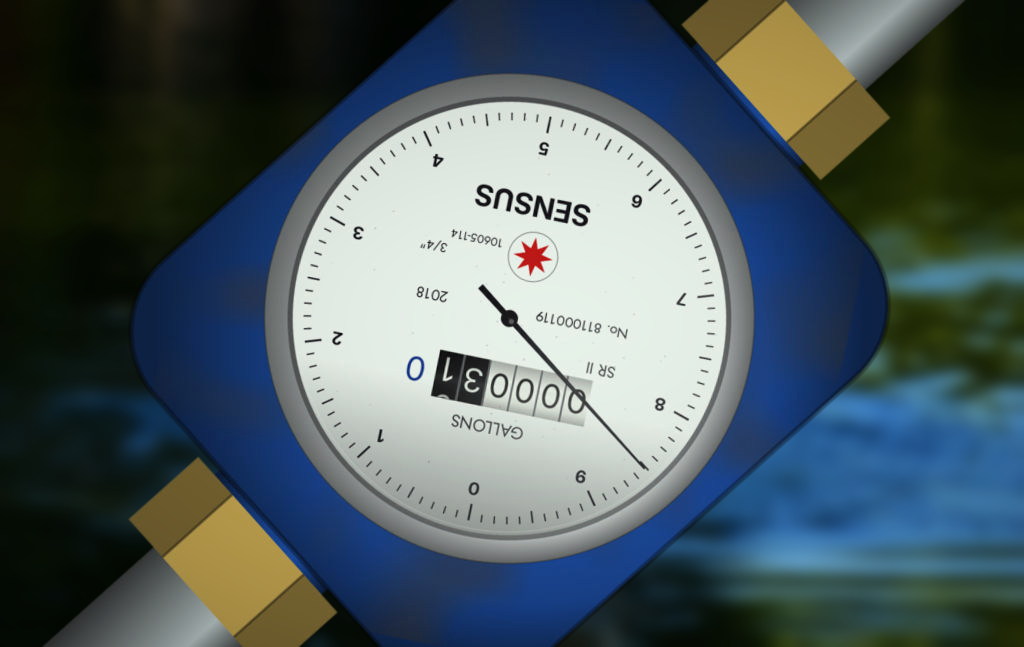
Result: 308.5 gal
